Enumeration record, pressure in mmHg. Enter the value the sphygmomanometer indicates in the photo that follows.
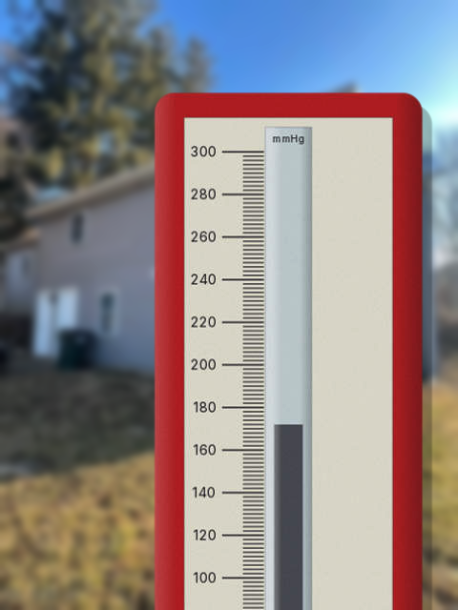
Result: 172 mmHg
